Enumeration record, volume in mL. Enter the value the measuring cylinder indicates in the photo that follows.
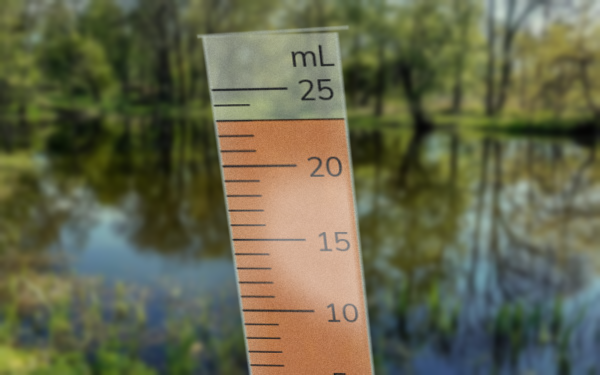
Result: 23 mL
